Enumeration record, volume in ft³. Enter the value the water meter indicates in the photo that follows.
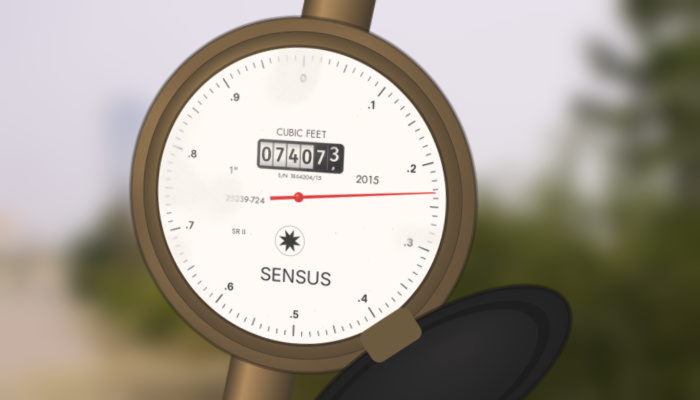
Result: 74073.23 ft³
